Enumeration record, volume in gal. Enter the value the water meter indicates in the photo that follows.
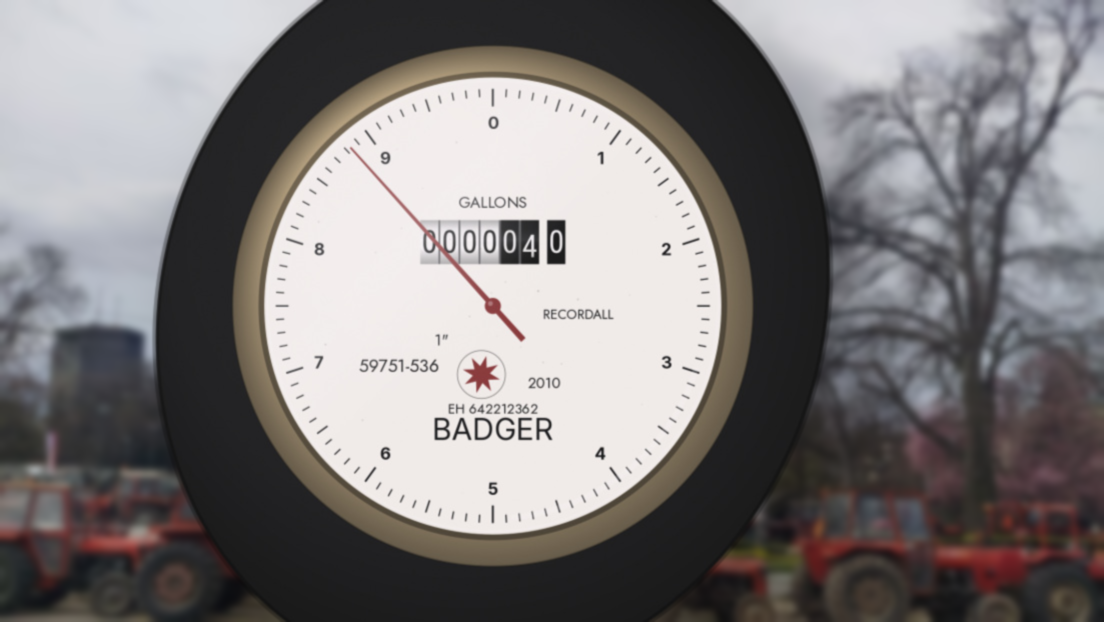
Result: 38.8 gal
